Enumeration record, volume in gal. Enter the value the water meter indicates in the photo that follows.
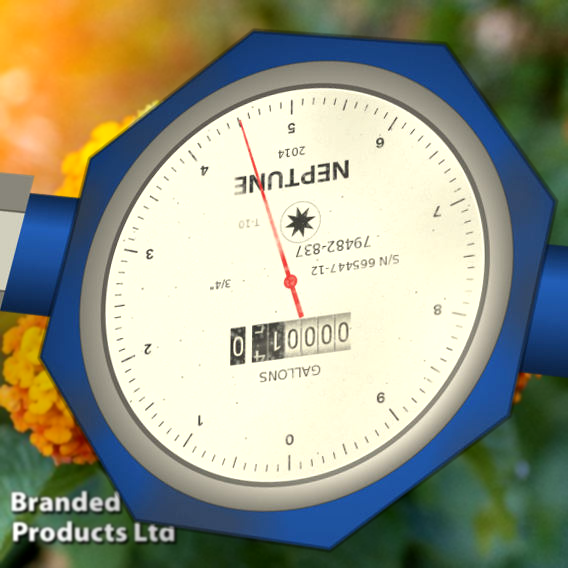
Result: 144.5 gal
